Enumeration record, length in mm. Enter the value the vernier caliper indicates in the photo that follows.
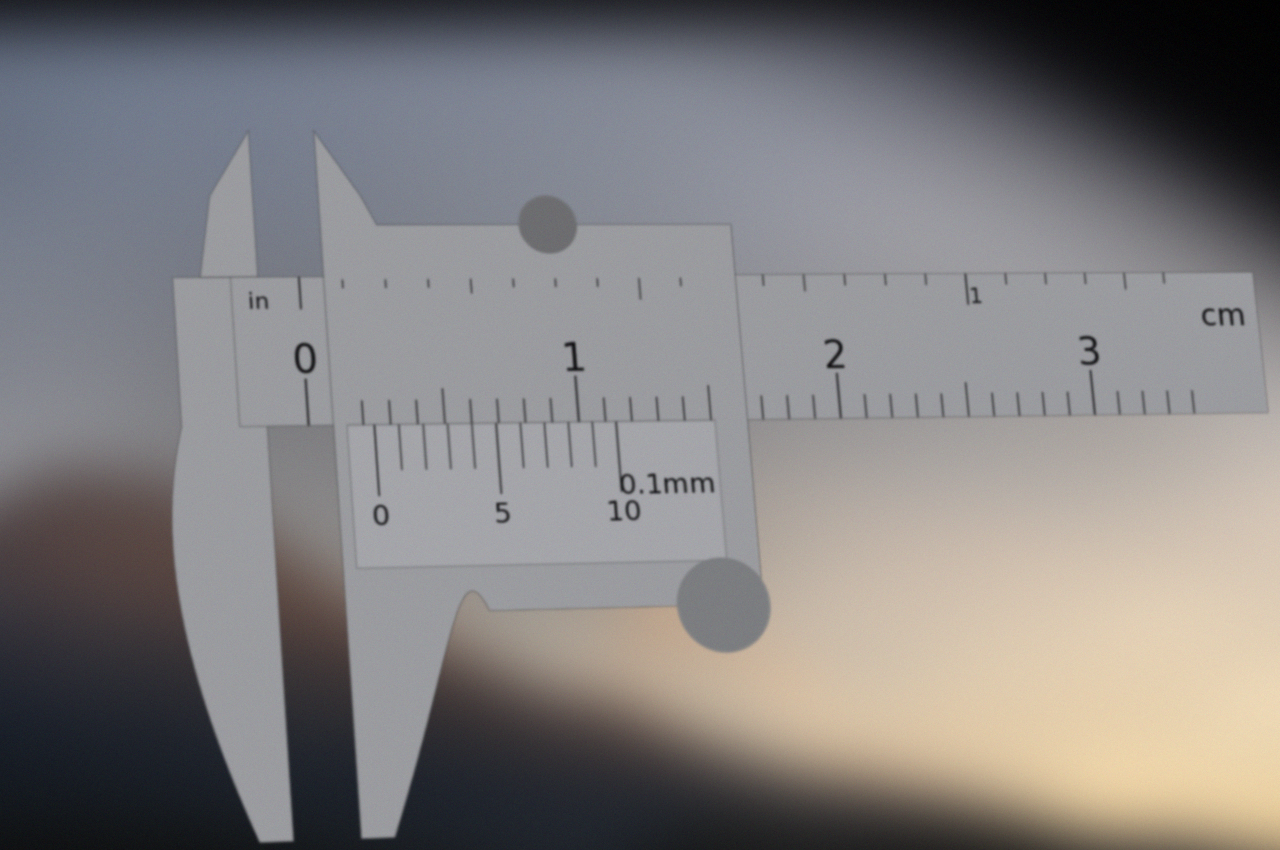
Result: 2.4 mm
